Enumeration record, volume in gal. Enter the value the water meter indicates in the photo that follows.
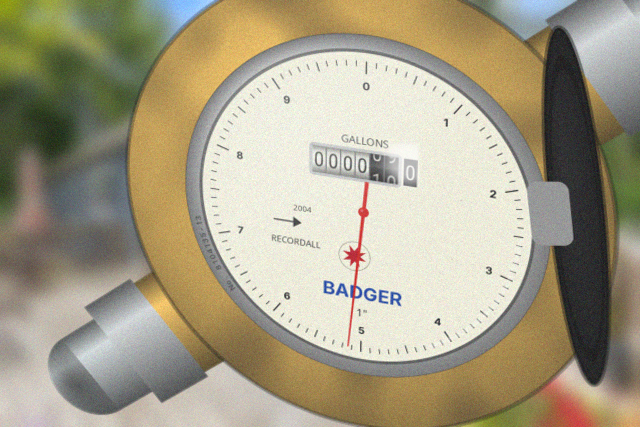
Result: 95.1 gal
